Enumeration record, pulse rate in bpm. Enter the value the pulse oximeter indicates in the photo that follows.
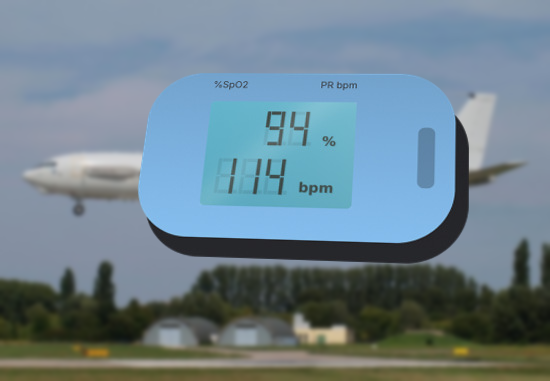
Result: 114 bpm
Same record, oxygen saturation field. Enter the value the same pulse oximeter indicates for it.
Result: 94 %
